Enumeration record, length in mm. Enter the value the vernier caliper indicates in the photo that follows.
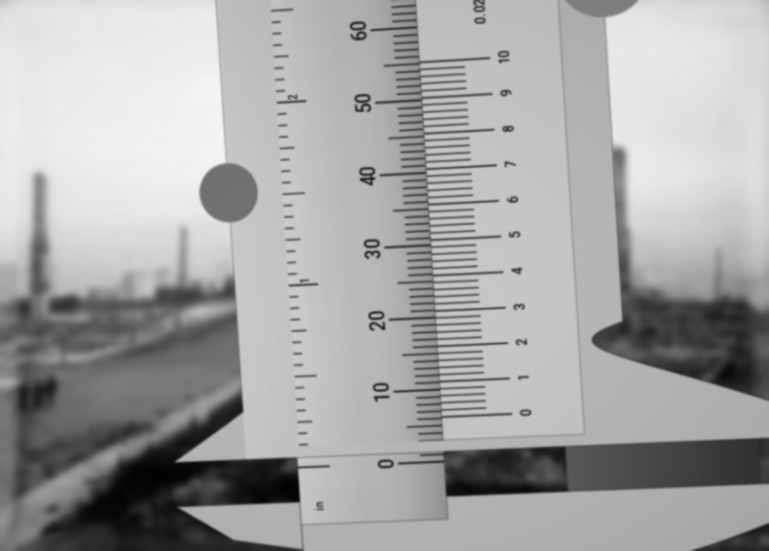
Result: 6.2 mm
